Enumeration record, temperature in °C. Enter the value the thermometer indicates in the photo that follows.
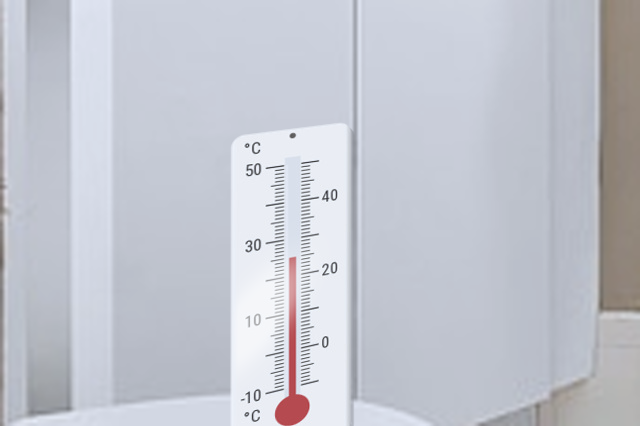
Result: 25 °C
